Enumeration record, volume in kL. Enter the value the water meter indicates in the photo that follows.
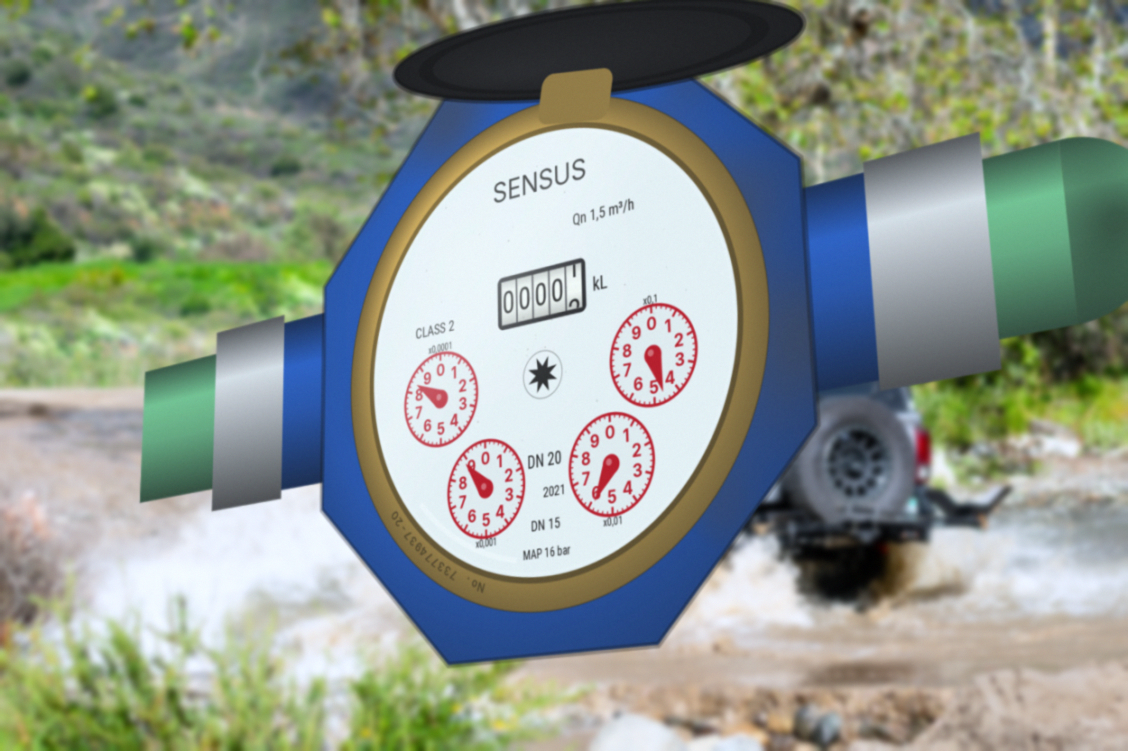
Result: 1.4588 kL
